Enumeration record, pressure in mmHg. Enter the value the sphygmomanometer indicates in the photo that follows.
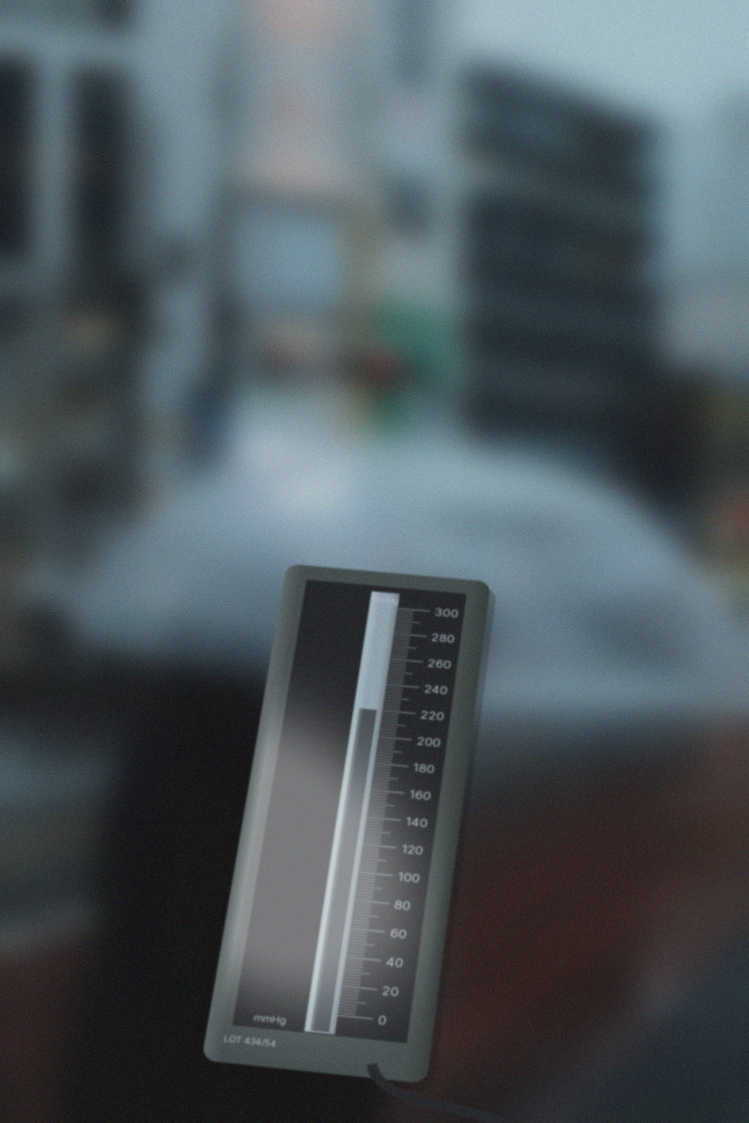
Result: 220 mmHg
